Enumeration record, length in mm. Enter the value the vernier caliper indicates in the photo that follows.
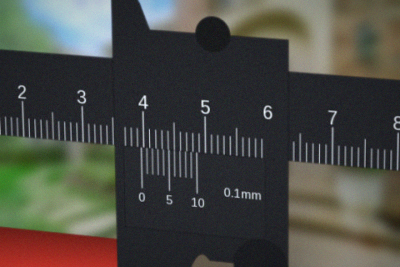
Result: 39.6 mm
